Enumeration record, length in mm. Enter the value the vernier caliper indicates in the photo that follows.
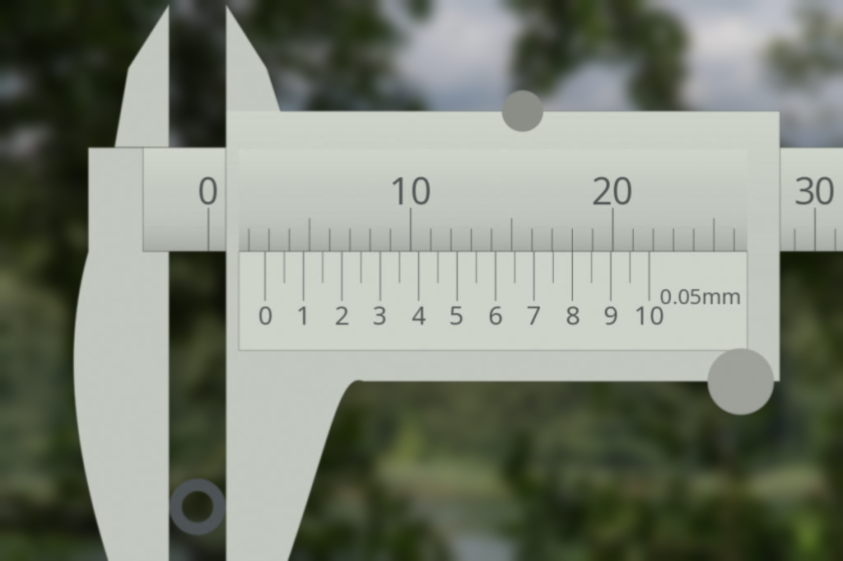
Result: 2.8 mm
